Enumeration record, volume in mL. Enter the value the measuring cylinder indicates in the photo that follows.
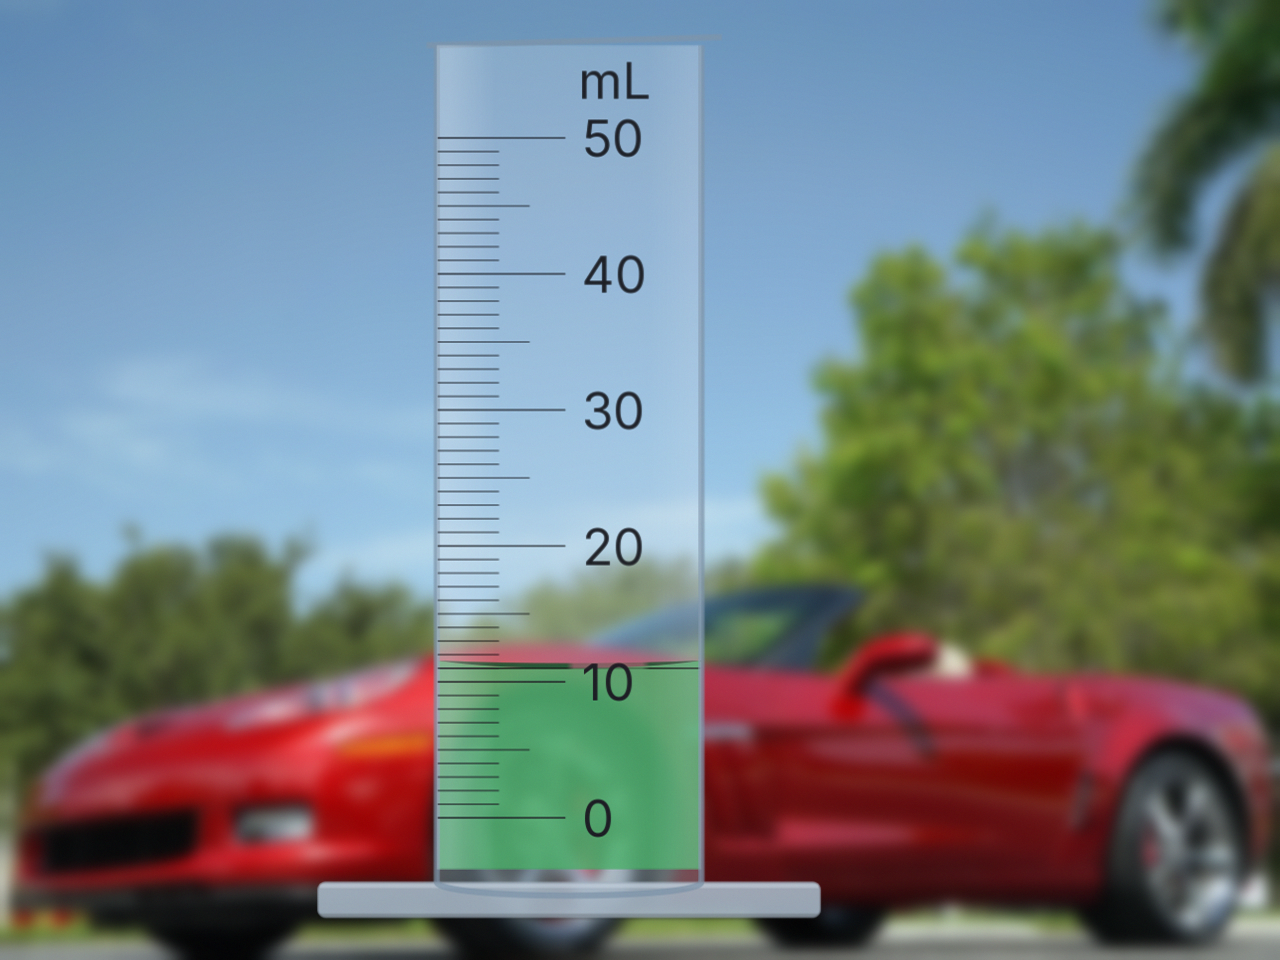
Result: 11 mL
